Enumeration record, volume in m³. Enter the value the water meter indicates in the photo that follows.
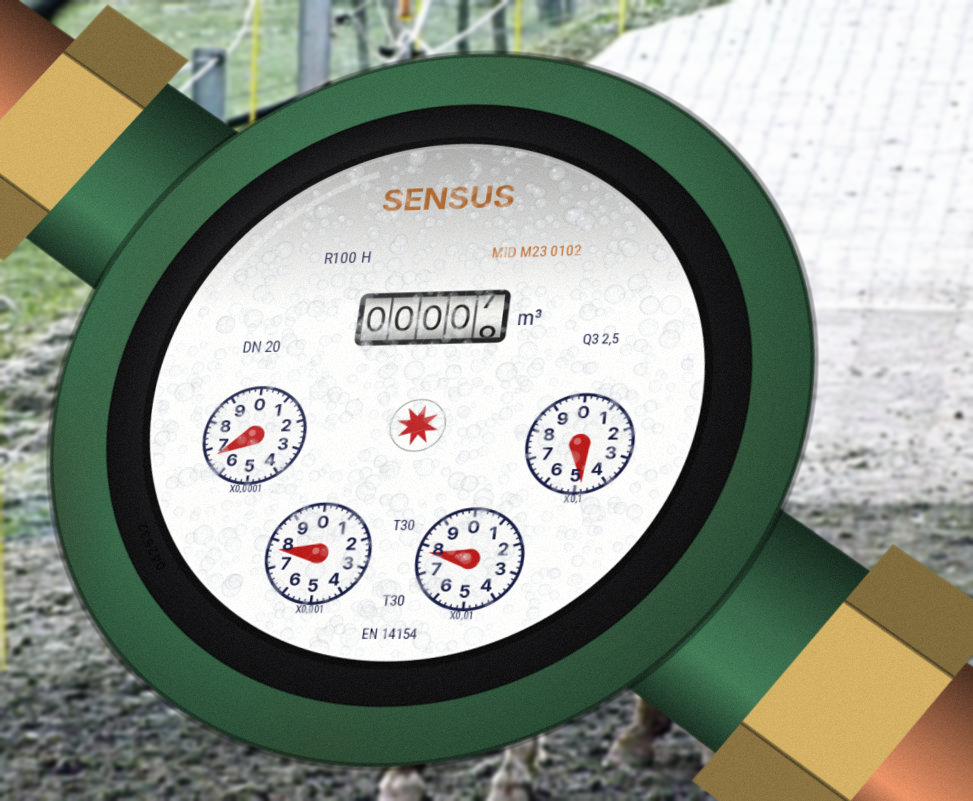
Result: 7.4776 m³
